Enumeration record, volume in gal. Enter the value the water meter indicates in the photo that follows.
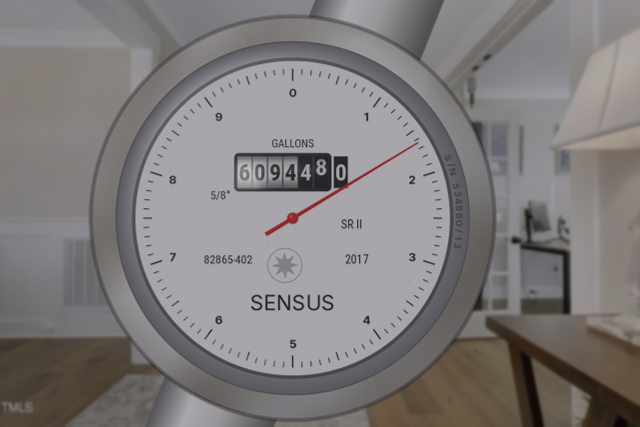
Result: 6094481.6 gal
